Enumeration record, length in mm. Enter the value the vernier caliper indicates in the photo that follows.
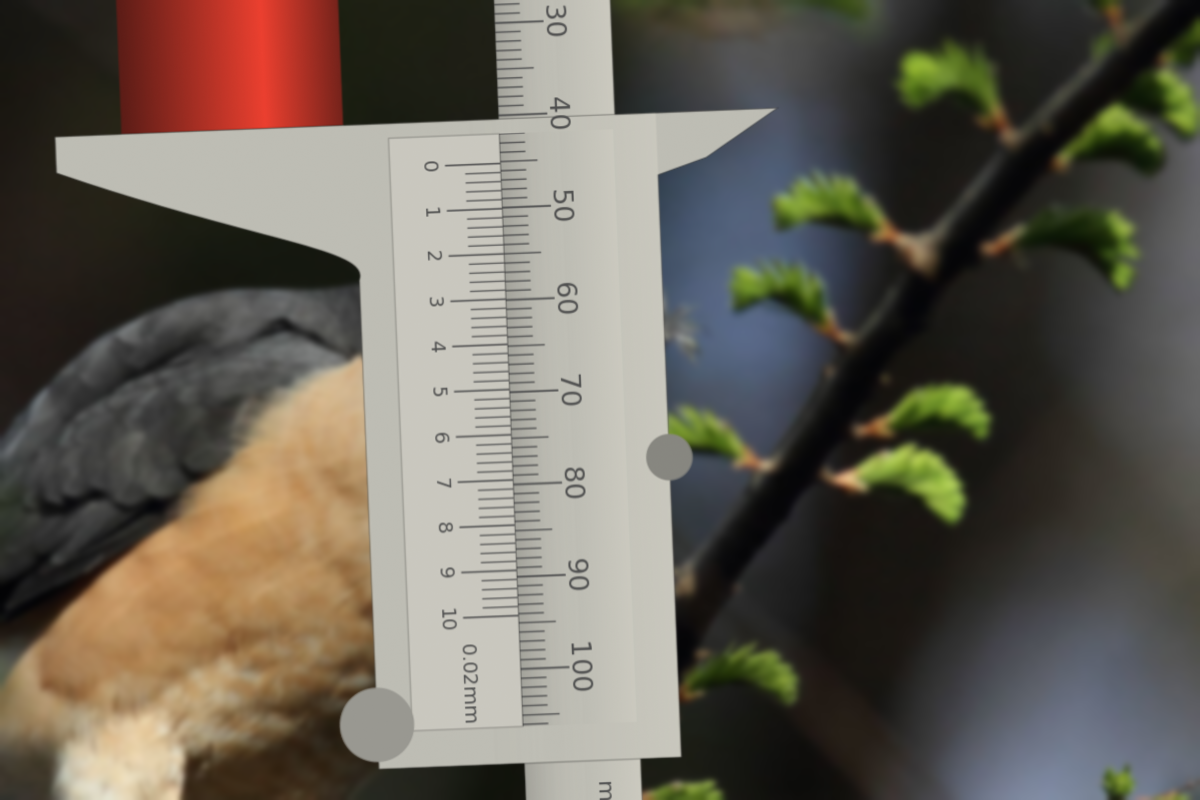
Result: 45.2 mm
